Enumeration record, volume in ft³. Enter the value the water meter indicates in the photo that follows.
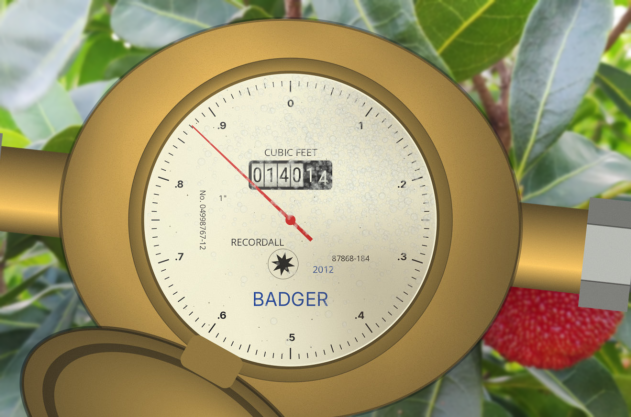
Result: 14013.87 ft³
